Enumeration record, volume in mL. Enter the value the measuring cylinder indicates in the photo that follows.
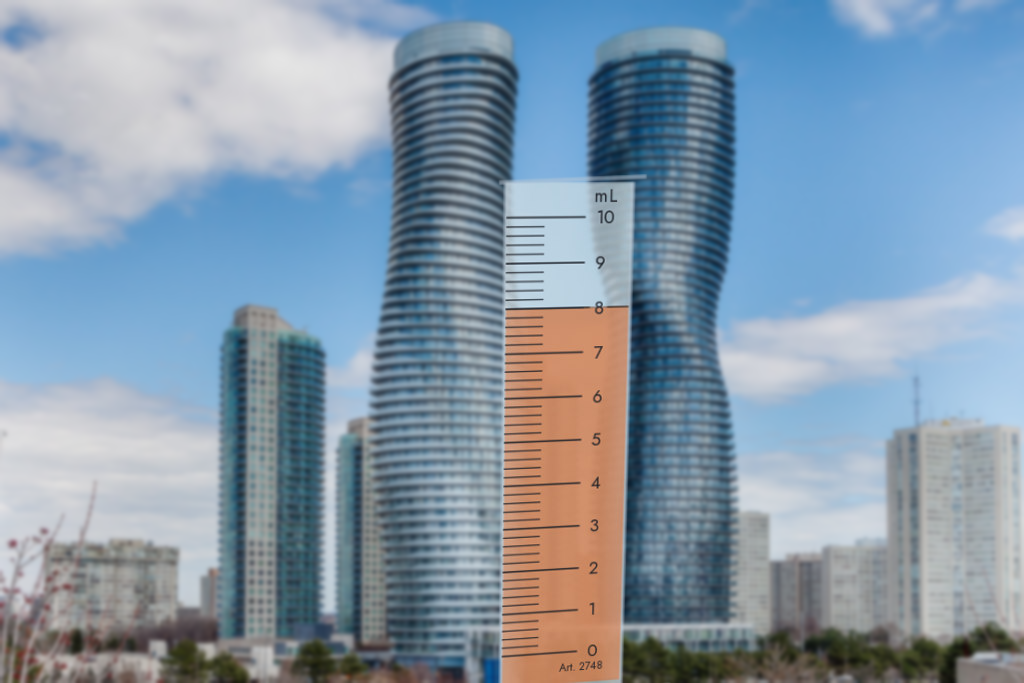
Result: 8 mL
